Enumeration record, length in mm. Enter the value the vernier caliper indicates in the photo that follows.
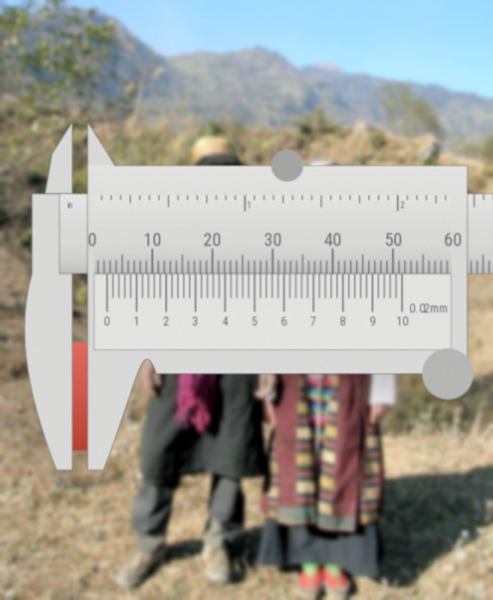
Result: 2.5 mm
